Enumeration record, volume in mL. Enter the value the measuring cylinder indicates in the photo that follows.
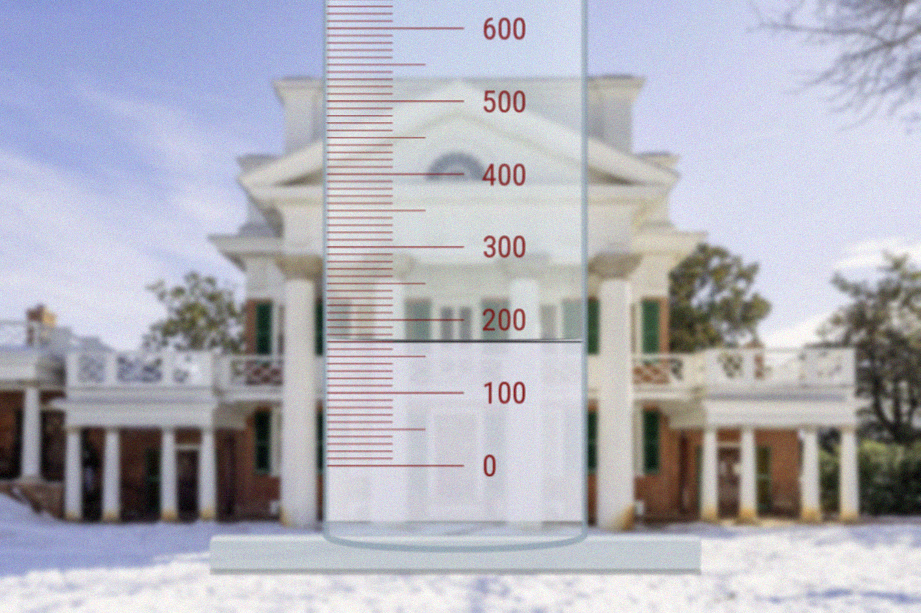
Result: 170 mL
